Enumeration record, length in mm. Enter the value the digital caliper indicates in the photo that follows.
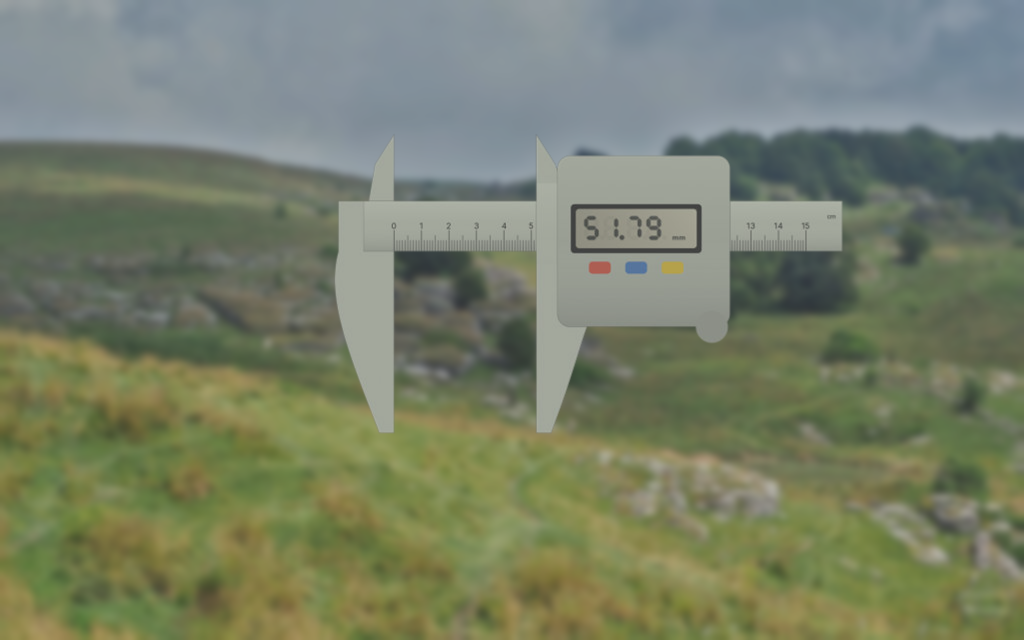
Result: 51.79 mm
